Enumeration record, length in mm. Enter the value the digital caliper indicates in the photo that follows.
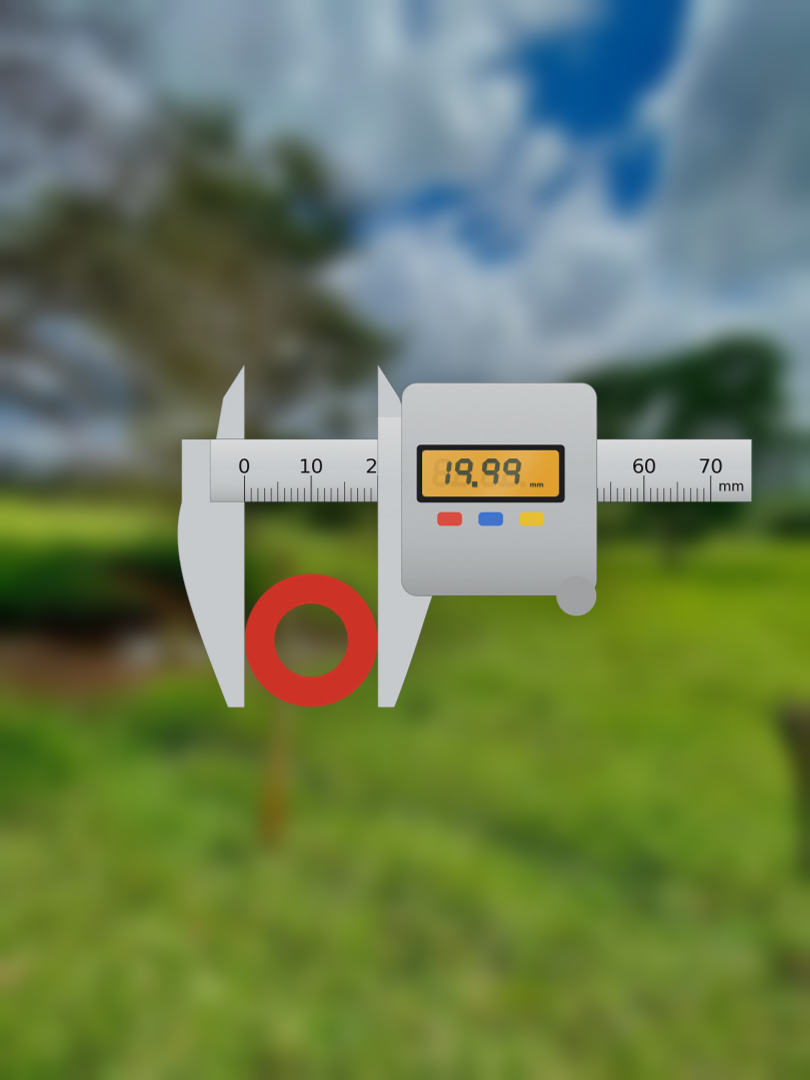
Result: 19.99 mm
